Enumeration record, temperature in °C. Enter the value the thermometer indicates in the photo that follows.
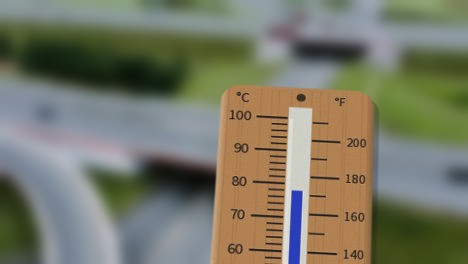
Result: 78 °C
